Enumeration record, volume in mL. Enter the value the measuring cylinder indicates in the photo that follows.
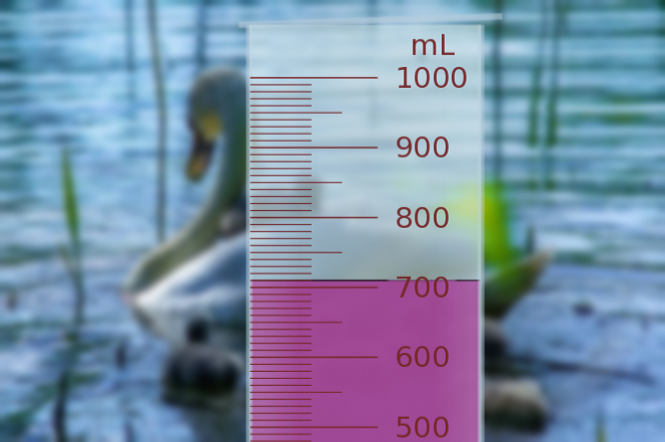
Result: 710 mL
